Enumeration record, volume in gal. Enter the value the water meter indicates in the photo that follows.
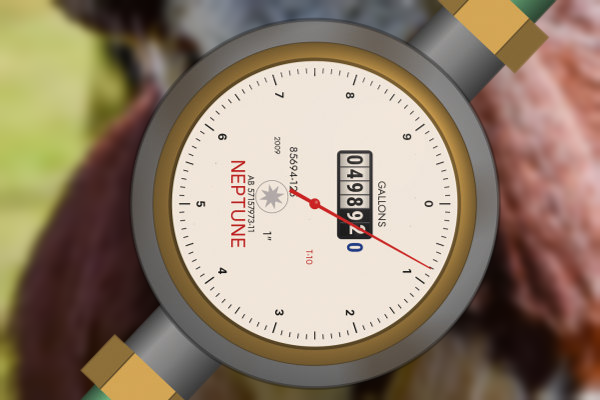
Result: 498920.8 gal
